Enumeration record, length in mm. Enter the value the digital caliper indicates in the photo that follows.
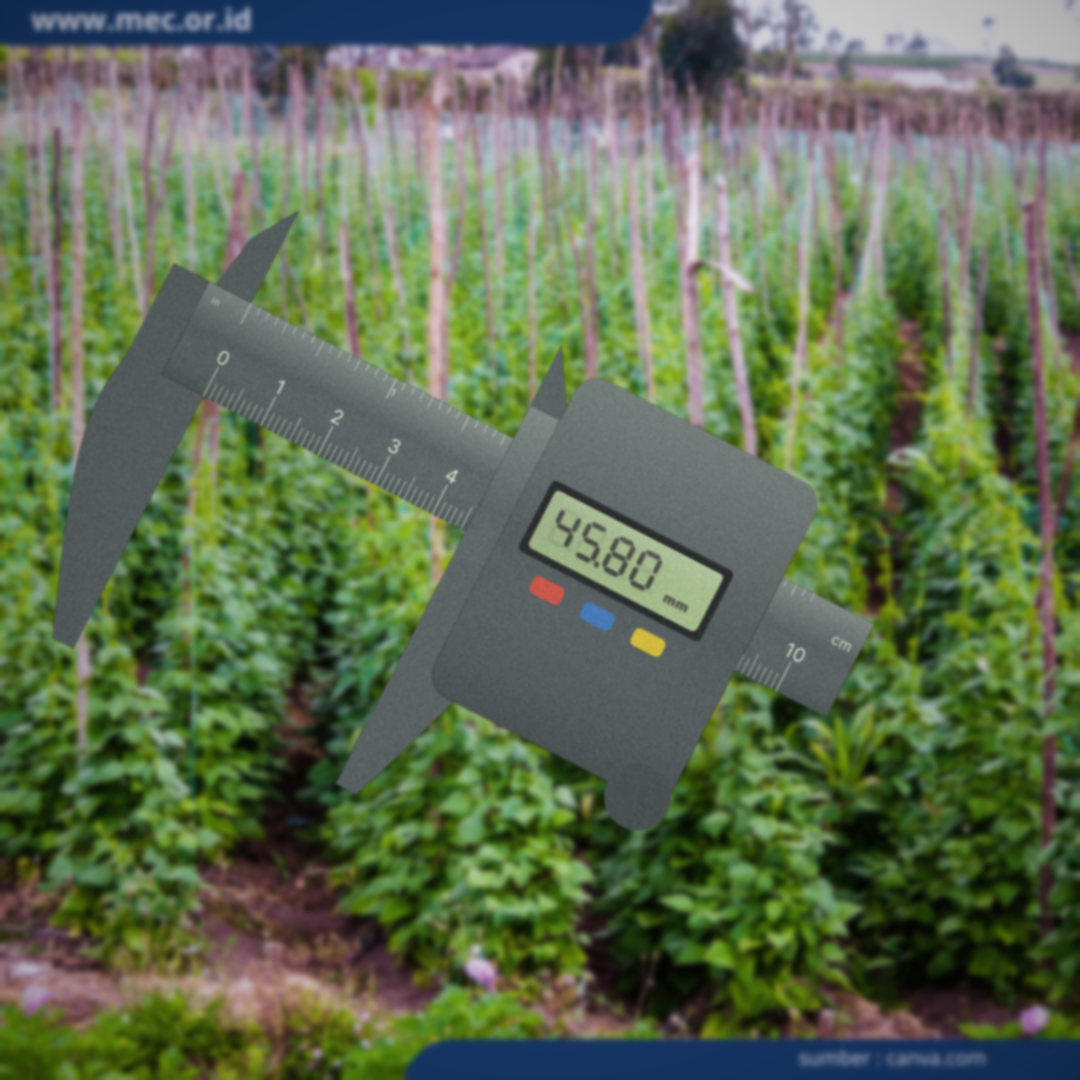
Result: 45.80 mm
